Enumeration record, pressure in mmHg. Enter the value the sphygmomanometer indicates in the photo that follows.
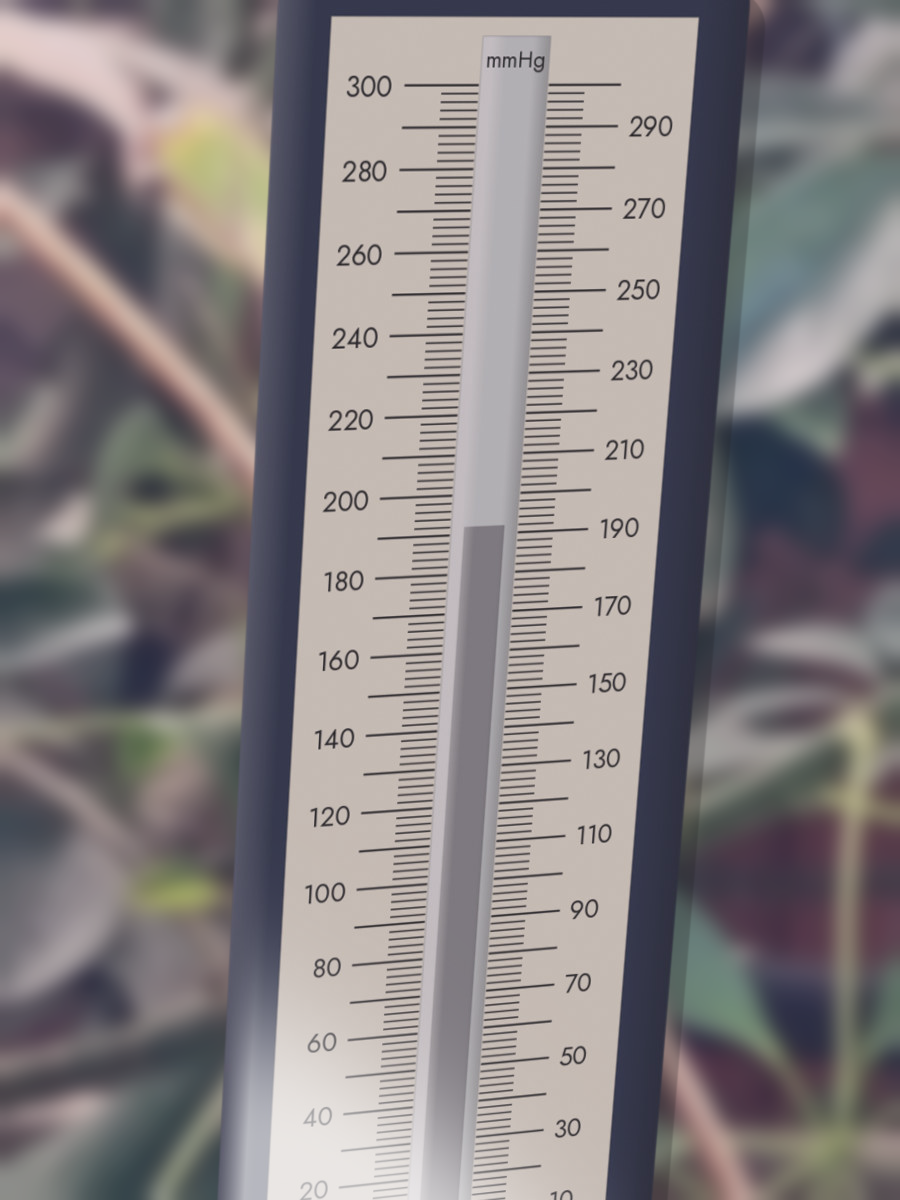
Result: 192 mmHg
